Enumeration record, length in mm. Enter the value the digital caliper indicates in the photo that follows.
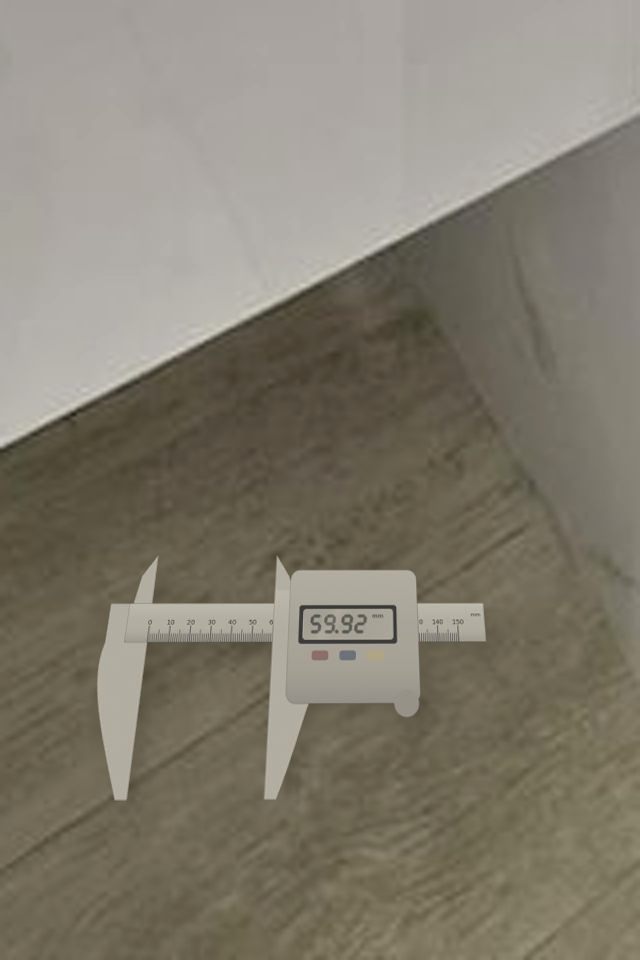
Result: 59.92 mm
